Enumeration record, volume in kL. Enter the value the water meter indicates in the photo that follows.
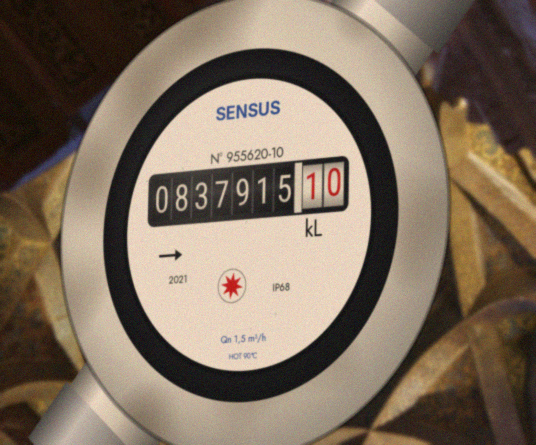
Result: 837915.10 kL
